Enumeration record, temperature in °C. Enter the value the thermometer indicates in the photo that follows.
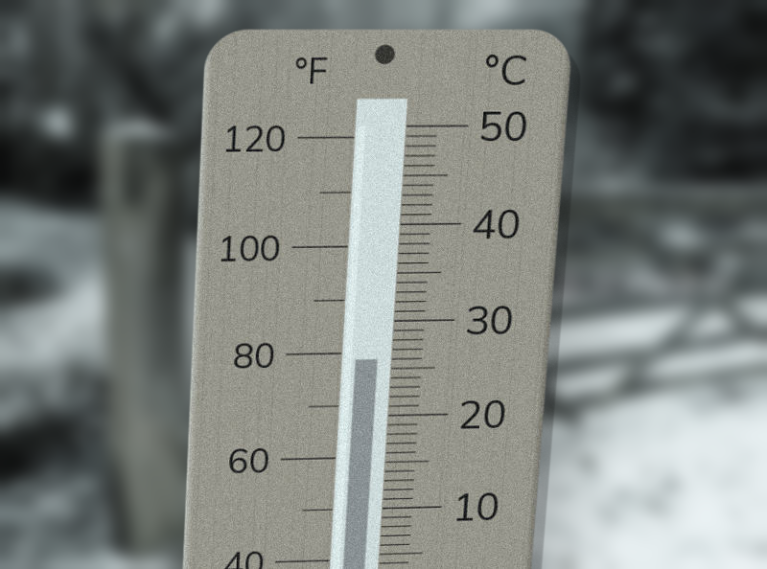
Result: 26 °C
